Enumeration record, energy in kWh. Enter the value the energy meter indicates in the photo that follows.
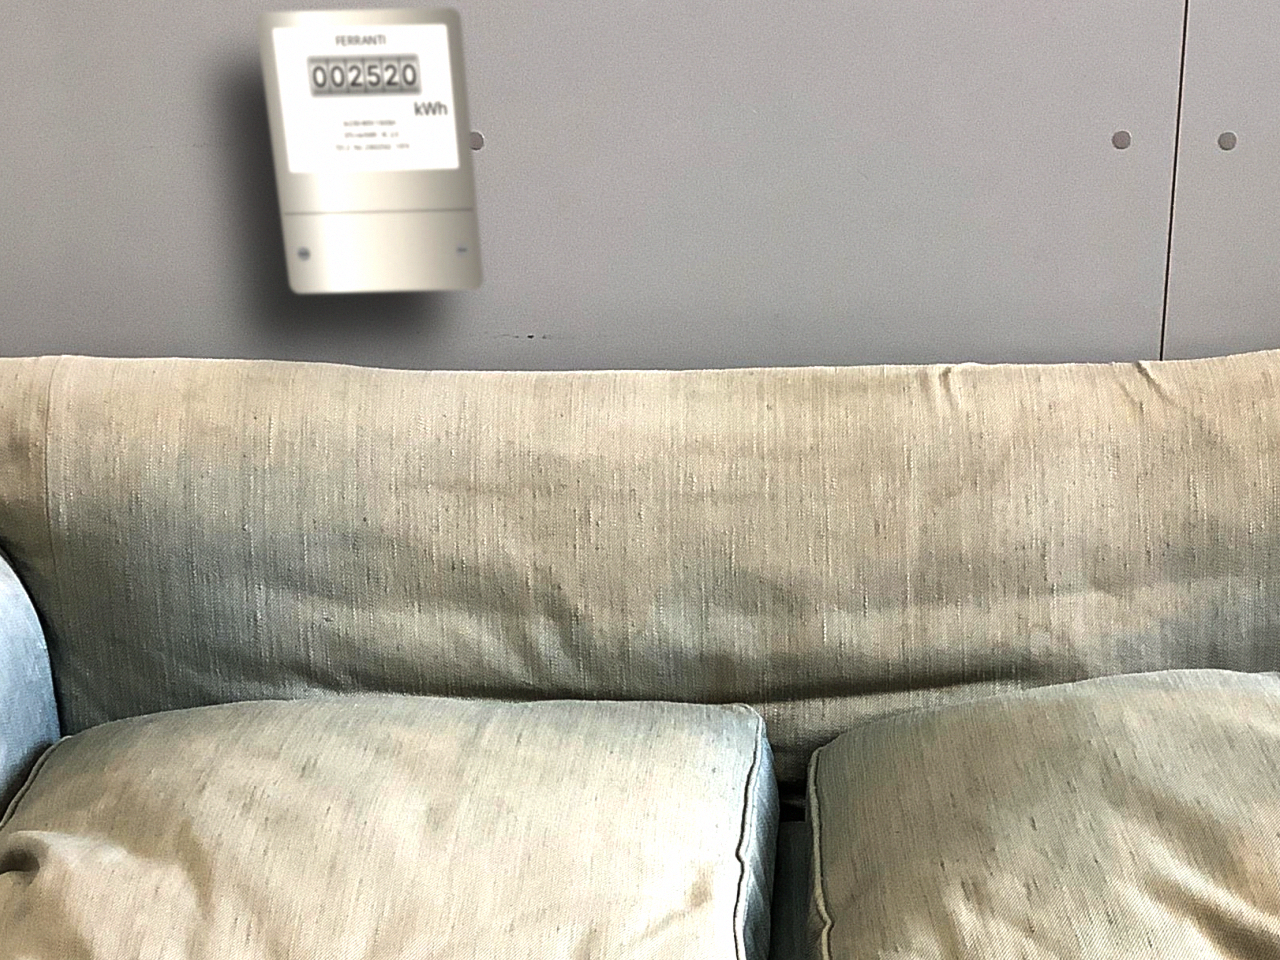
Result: 2520 kWh
